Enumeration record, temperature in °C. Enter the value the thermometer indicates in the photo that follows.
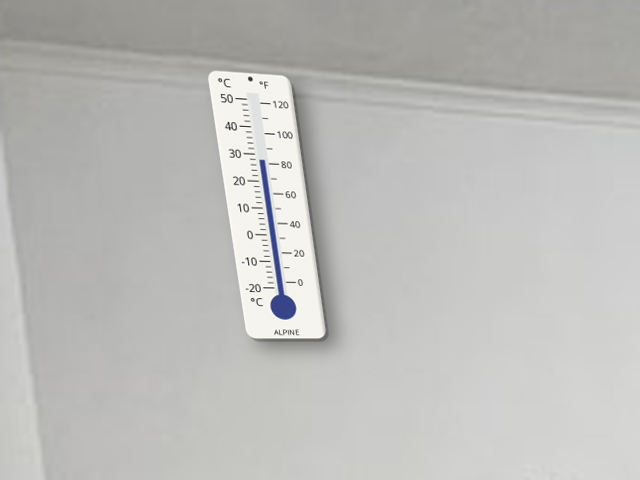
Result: 28 °C
